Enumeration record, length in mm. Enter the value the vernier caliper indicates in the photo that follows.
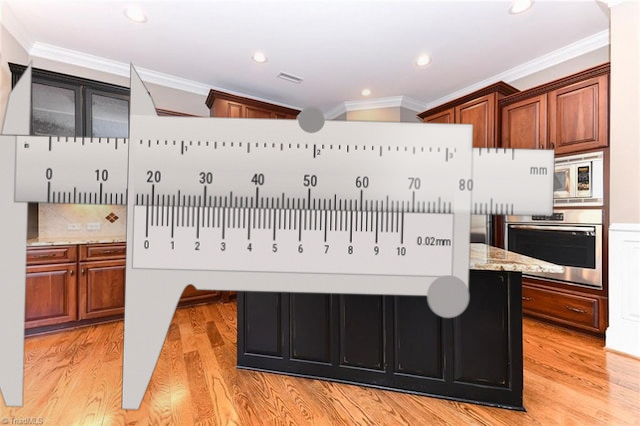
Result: 19.0 mm
